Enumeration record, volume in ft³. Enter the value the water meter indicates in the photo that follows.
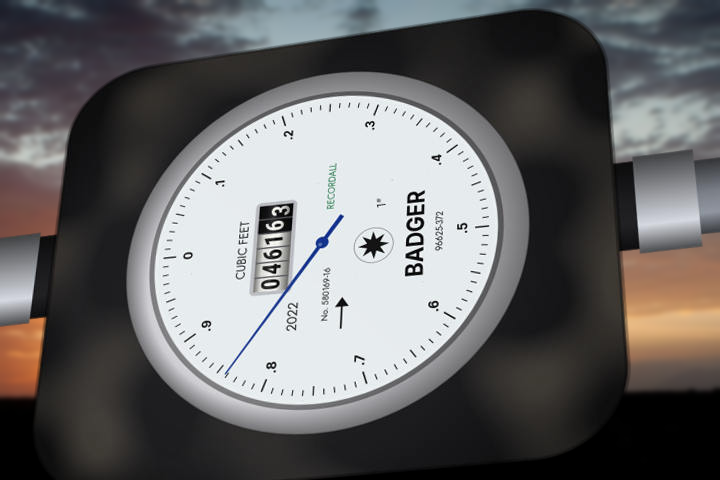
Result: 46162.84 ft³
